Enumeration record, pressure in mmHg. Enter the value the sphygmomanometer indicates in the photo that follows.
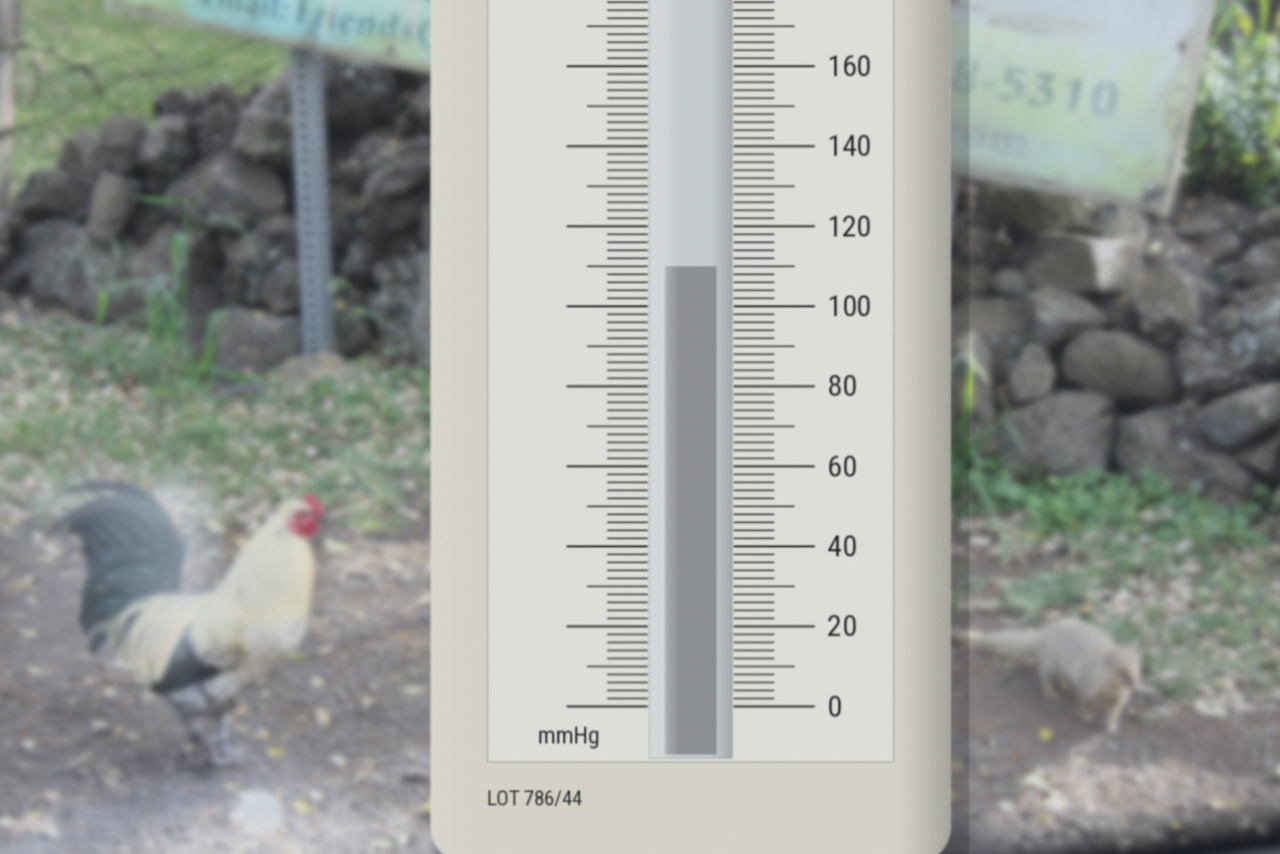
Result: 110 mmHg
